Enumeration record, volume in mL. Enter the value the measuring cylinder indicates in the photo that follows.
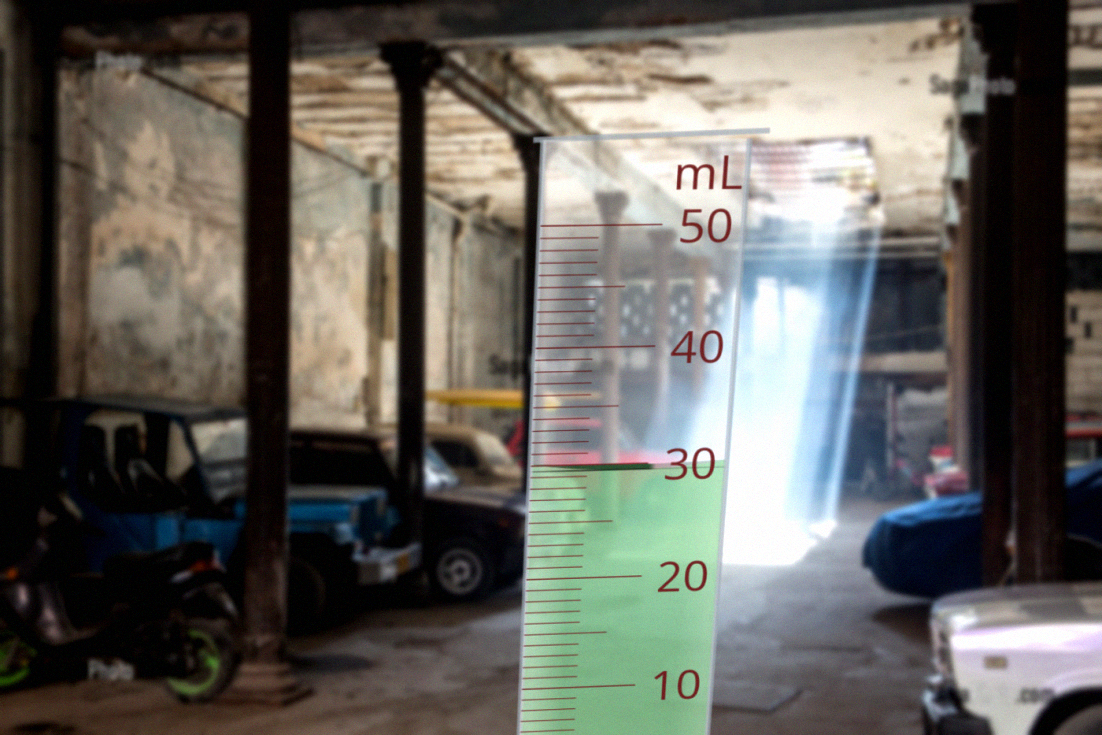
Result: 29.5 mL
